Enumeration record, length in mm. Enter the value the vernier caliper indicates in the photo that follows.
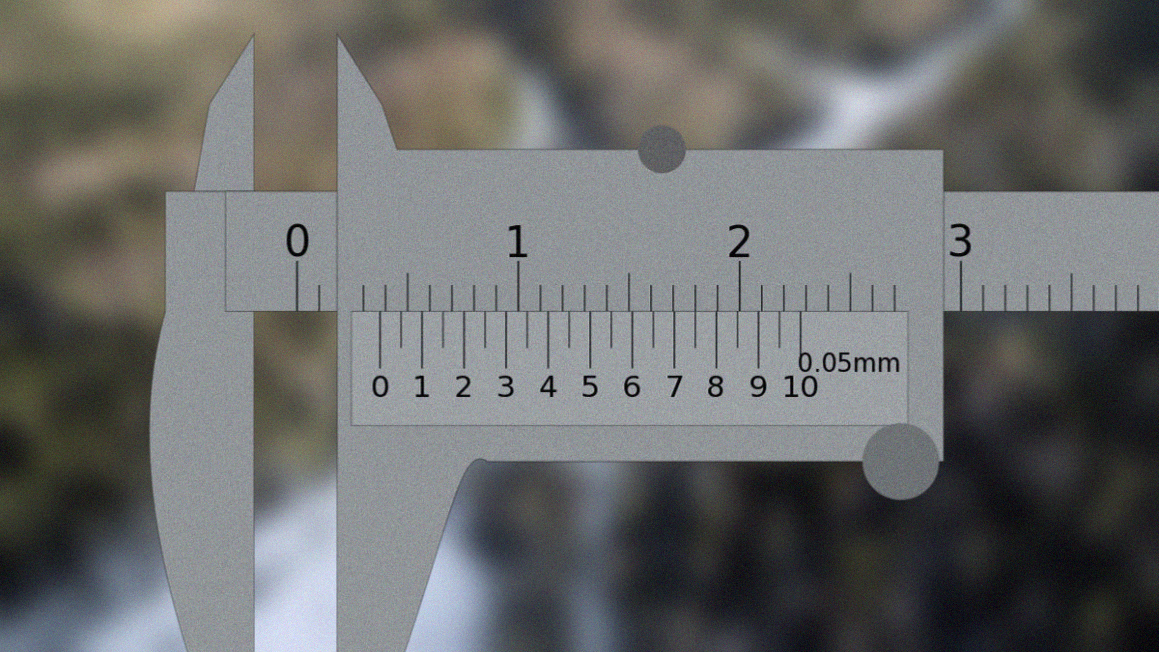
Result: 3.75 mm
